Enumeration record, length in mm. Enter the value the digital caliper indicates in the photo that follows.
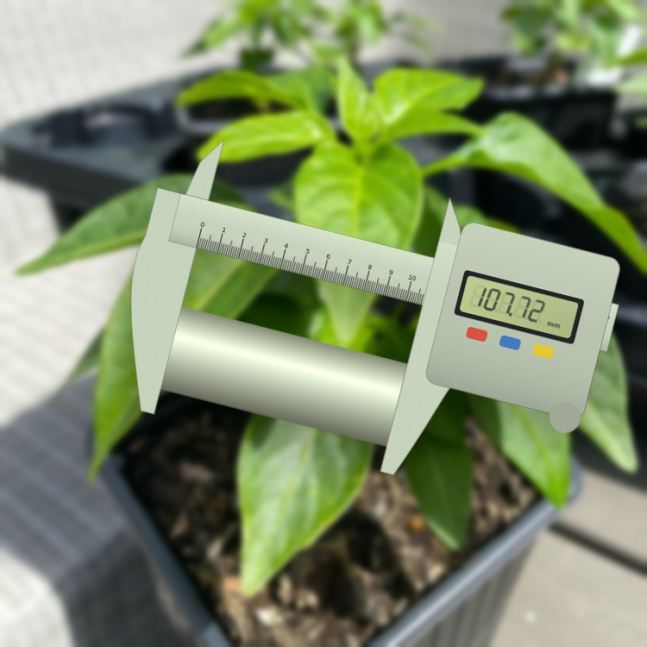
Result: 107.72 mm
